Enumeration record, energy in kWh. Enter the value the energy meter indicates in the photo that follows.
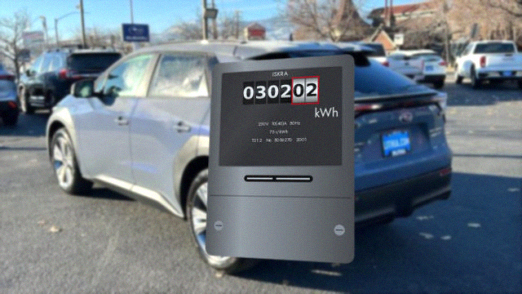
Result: 302.02 kWh
